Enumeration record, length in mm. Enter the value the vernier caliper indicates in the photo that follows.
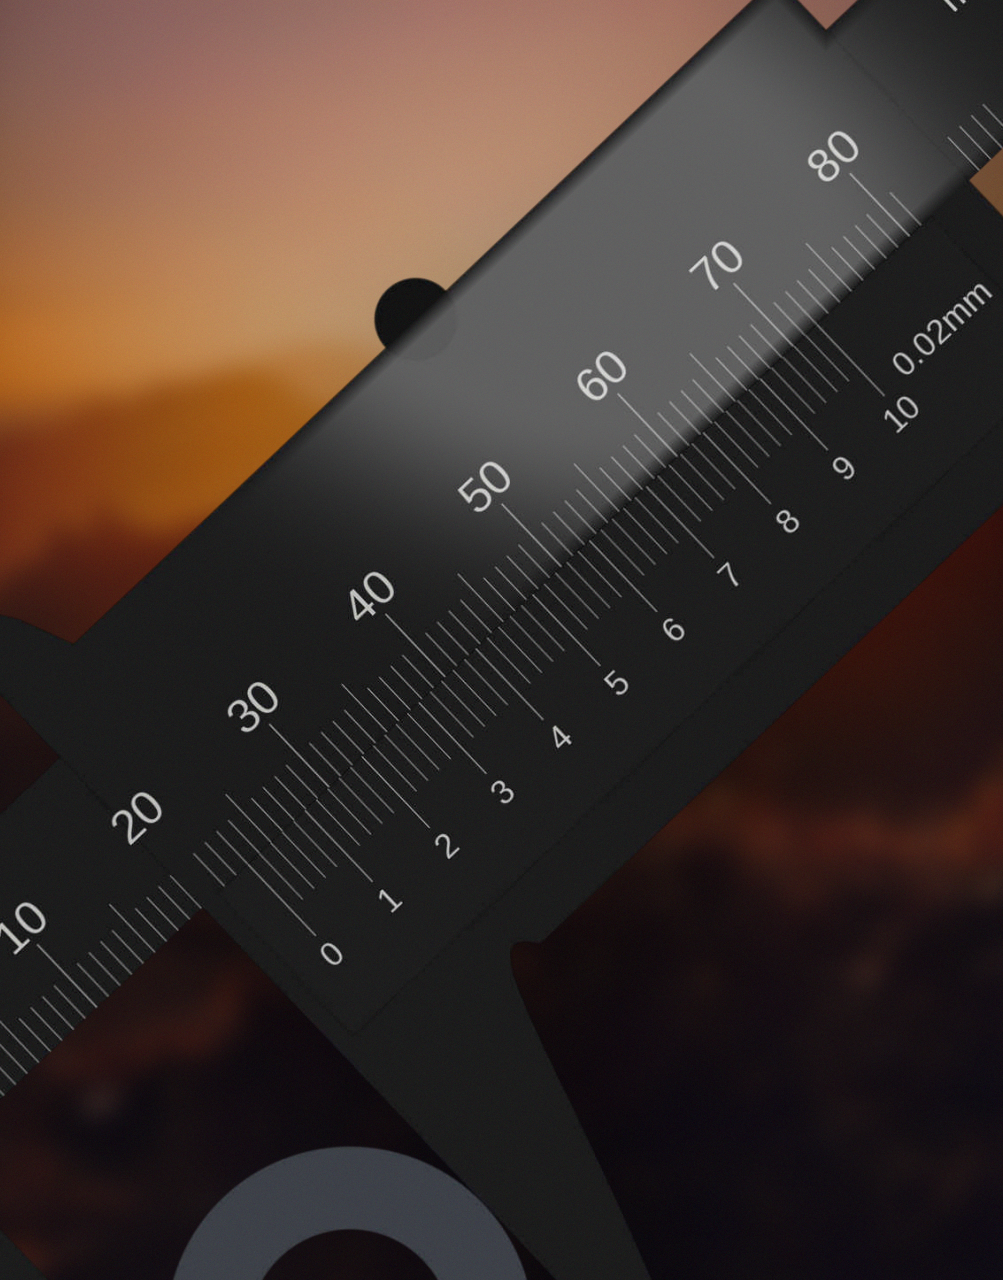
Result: 23.0 mm
